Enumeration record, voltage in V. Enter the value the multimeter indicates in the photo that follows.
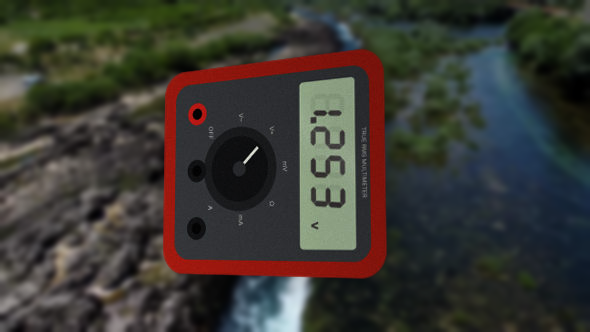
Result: 1.253 V
